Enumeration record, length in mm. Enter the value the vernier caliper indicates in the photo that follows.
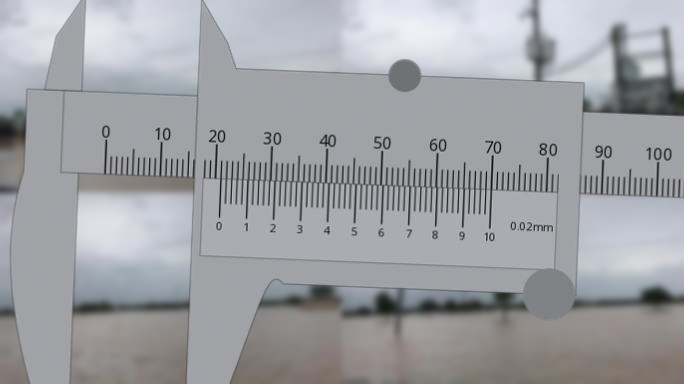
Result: 21.0 mm
